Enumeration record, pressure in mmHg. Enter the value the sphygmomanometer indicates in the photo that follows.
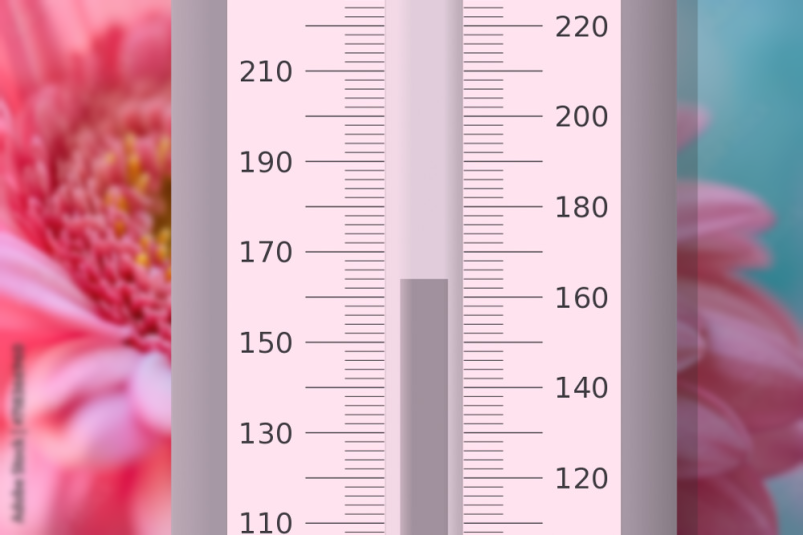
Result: 164 mmHg
